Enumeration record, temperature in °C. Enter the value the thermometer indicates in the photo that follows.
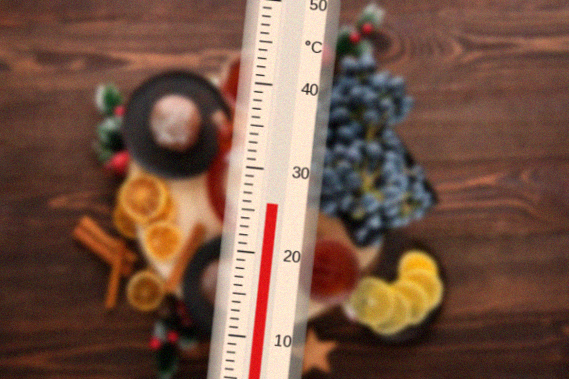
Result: 26 °C
